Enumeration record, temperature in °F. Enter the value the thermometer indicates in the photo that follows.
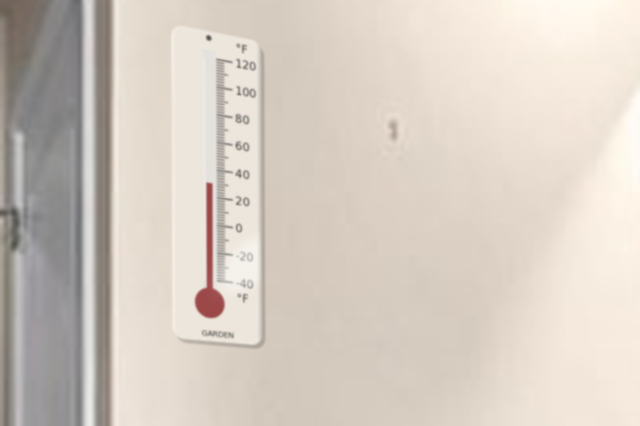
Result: 30 °F
